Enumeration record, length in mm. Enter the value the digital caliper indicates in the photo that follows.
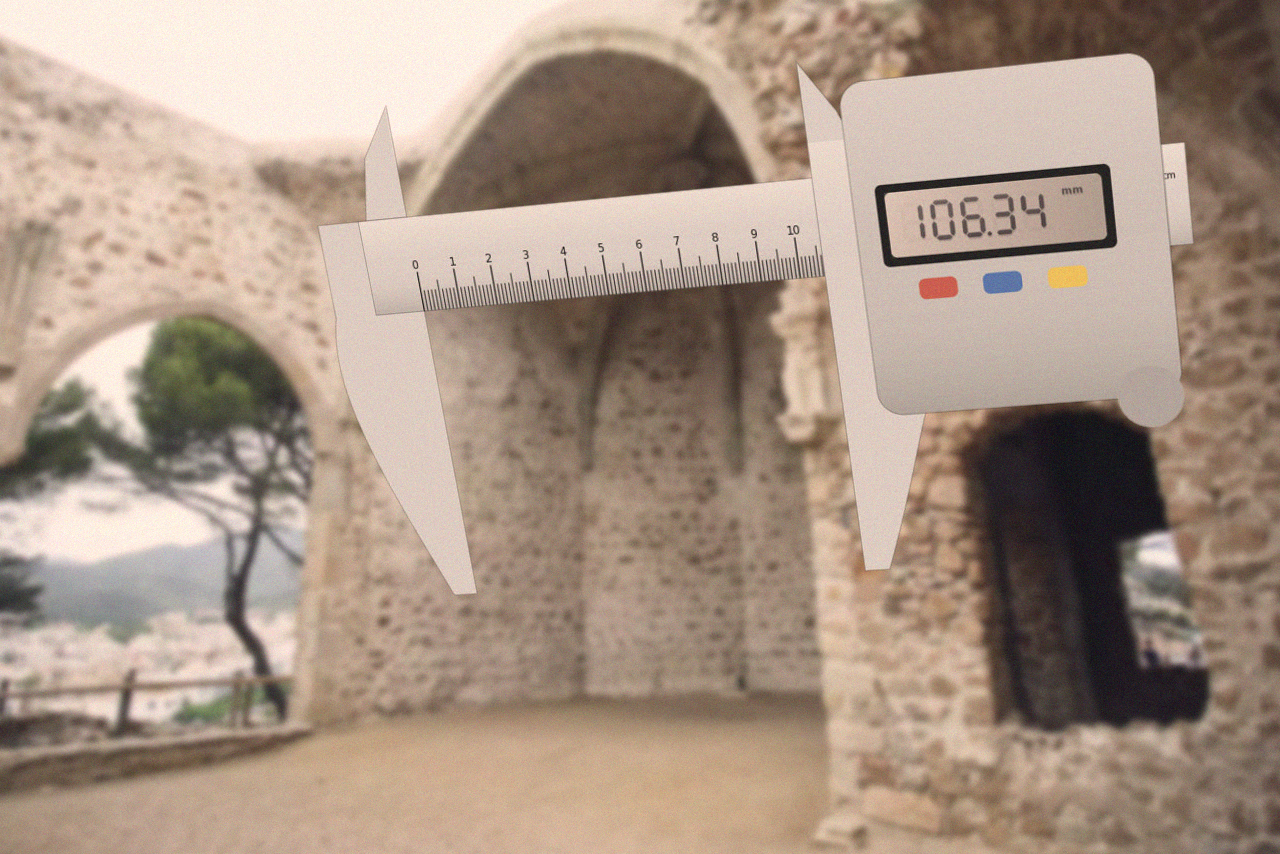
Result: 106.34 mm
